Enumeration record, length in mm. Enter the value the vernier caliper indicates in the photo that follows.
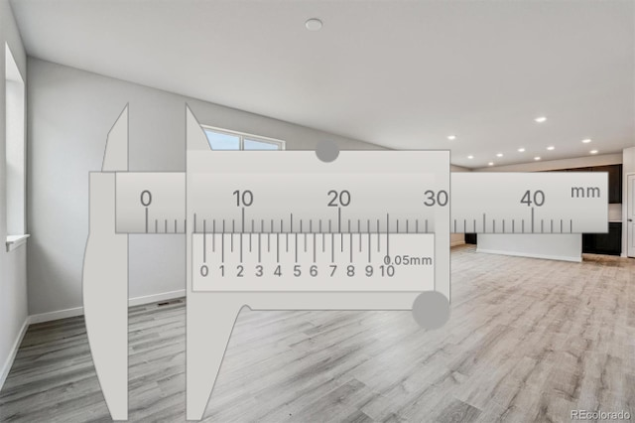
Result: 6.0 mm
